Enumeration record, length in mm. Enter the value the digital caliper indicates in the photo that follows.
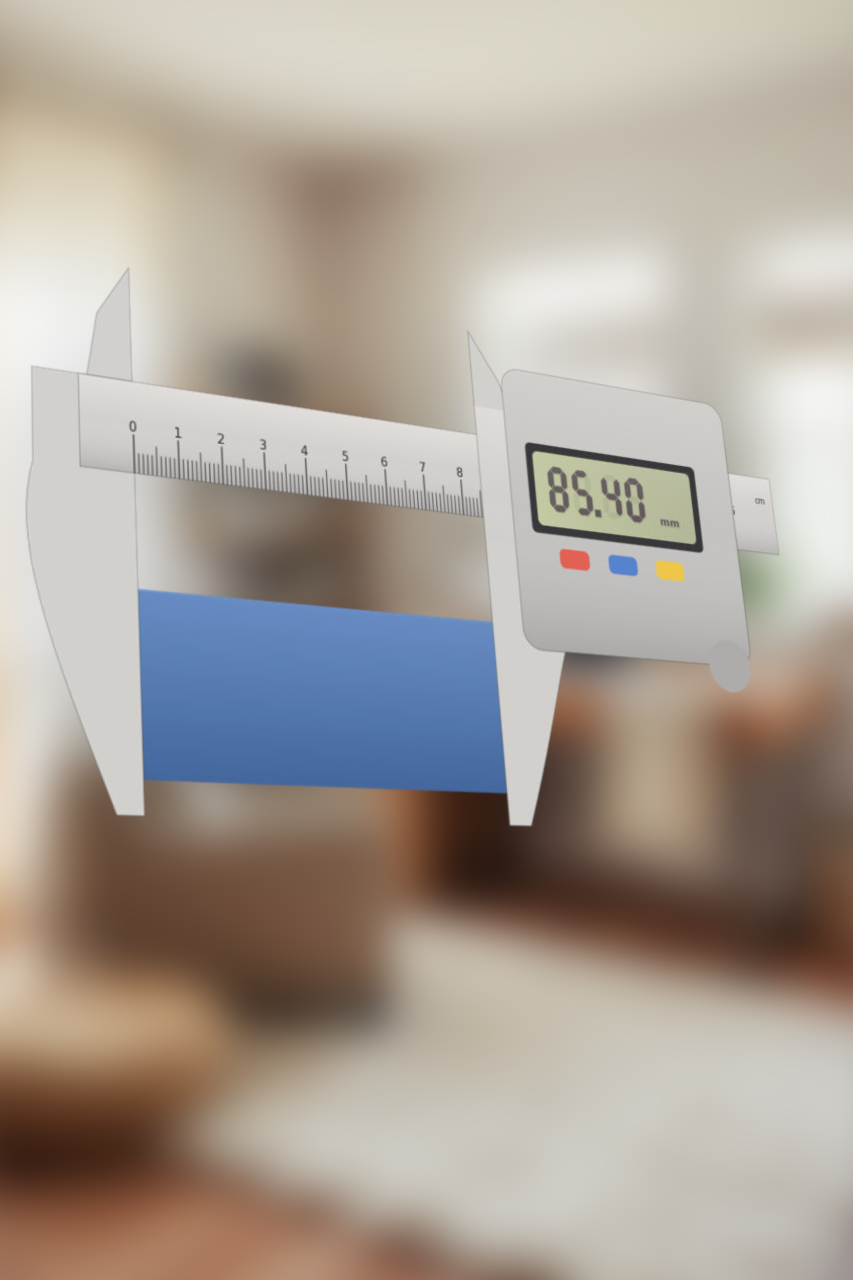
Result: 85.40 mm
